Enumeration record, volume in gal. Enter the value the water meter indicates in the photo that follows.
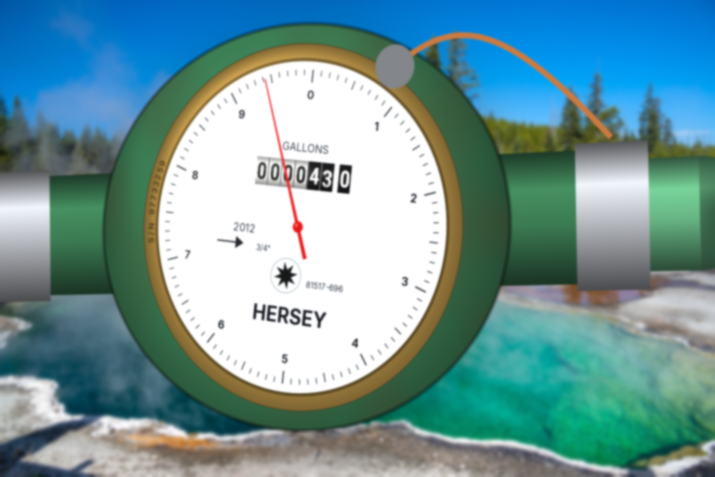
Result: 429.4 gal
